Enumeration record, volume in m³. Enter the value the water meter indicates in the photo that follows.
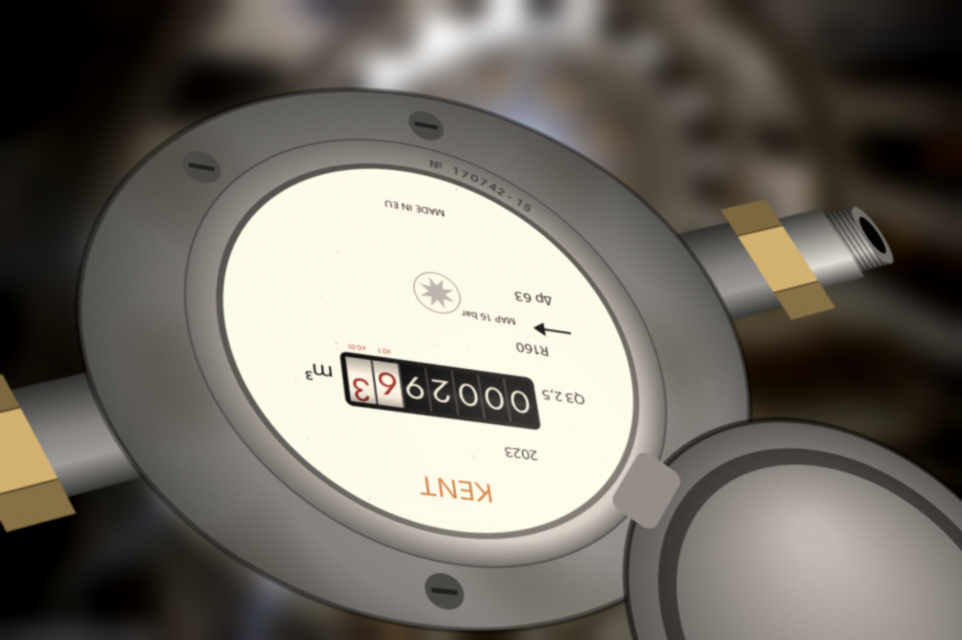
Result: 29.63 m³
